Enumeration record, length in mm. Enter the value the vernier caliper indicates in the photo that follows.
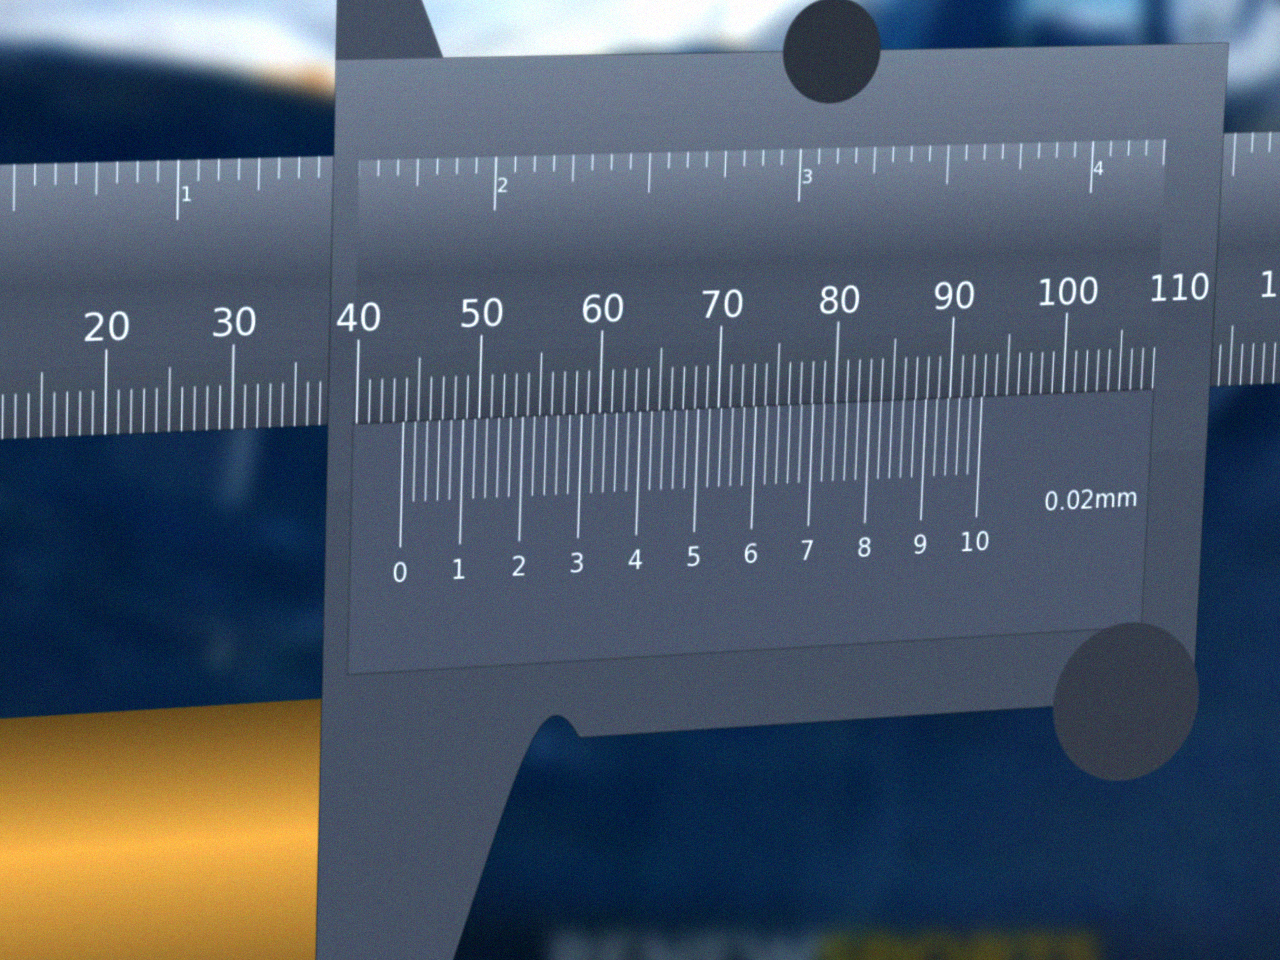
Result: 43.8 mm
